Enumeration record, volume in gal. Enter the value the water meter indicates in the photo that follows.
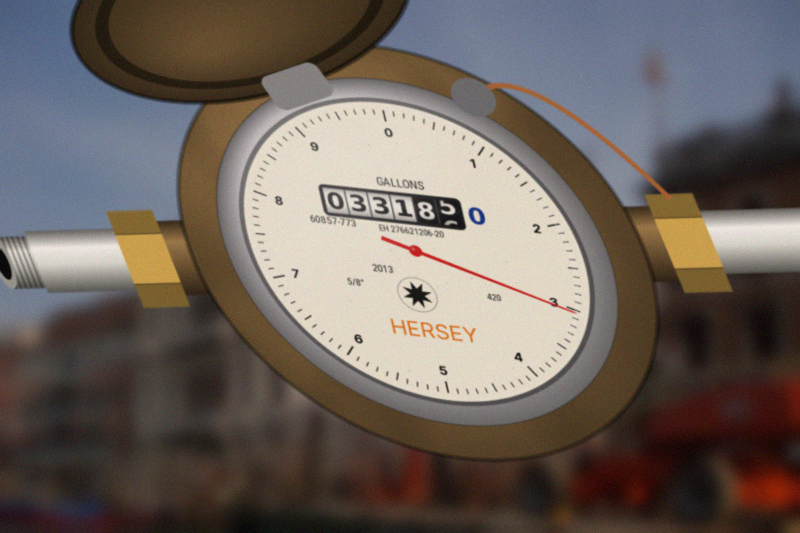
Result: 331853.0 gal
